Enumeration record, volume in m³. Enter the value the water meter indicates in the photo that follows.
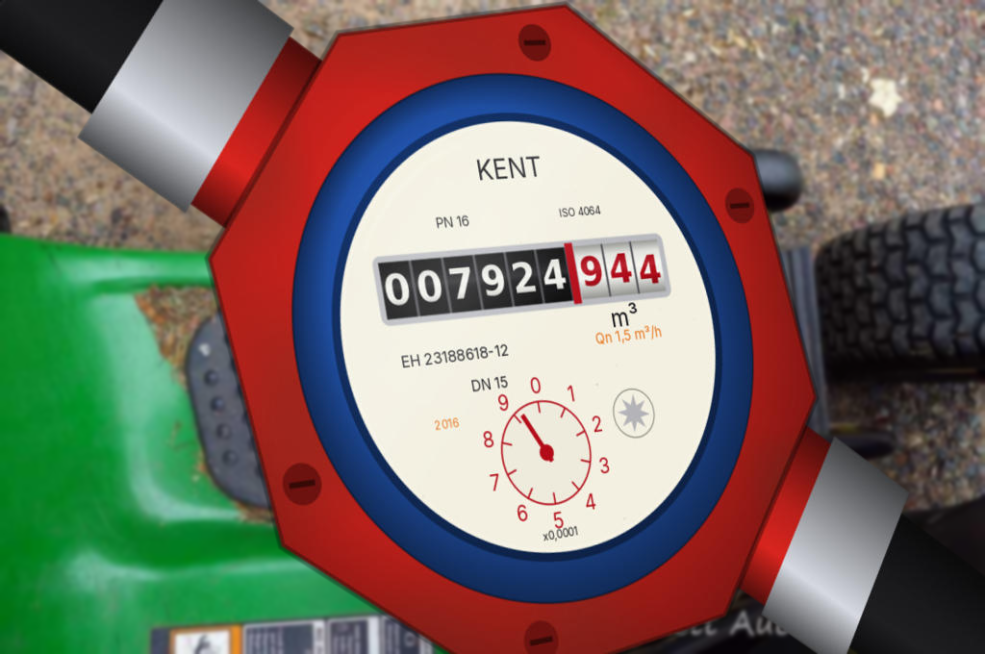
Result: 7924.9439 m³
